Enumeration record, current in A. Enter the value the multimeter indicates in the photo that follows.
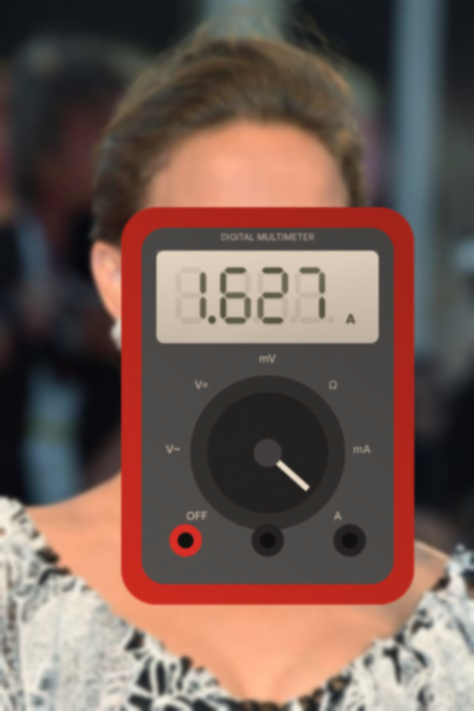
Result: 1.627 A
